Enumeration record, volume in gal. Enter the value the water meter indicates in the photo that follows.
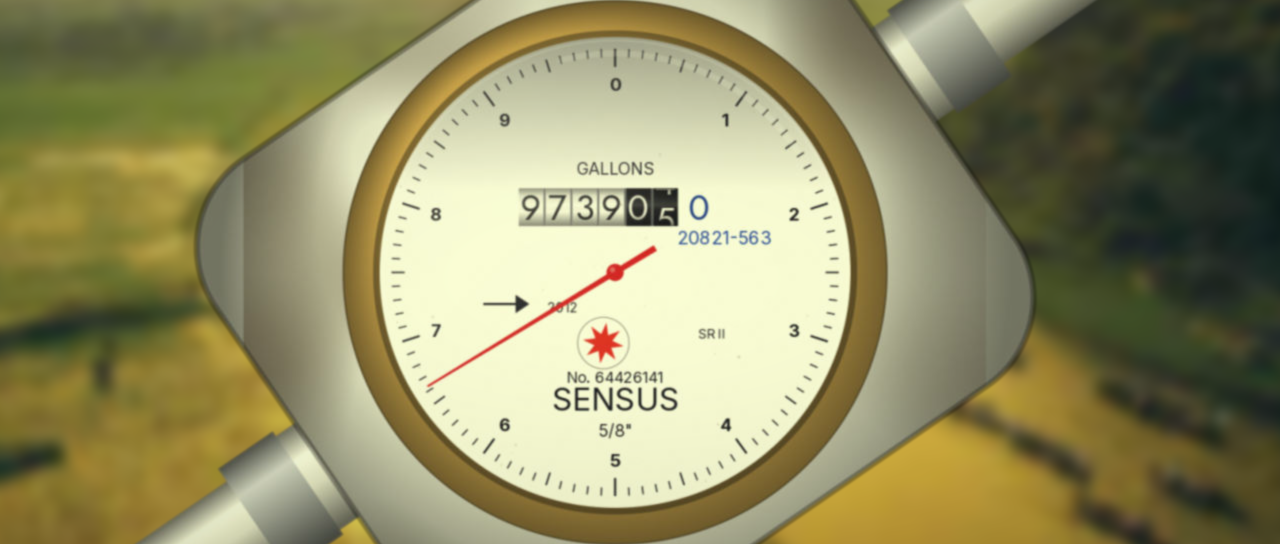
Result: 9739046.6 gal
